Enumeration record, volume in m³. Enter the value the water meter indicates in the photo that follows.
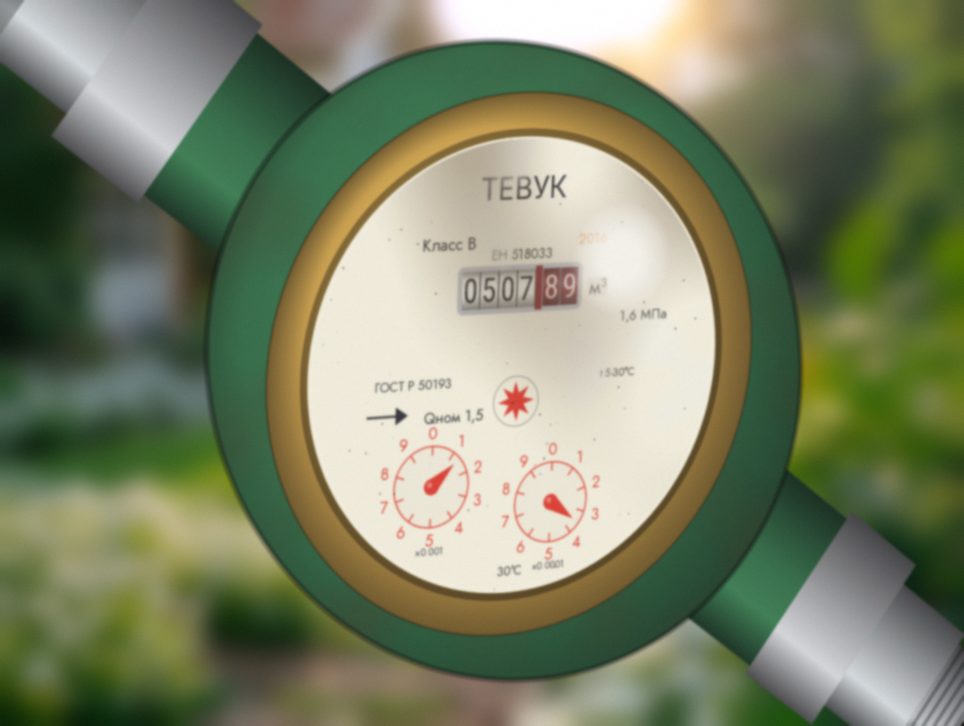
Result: 507.8913 m³
